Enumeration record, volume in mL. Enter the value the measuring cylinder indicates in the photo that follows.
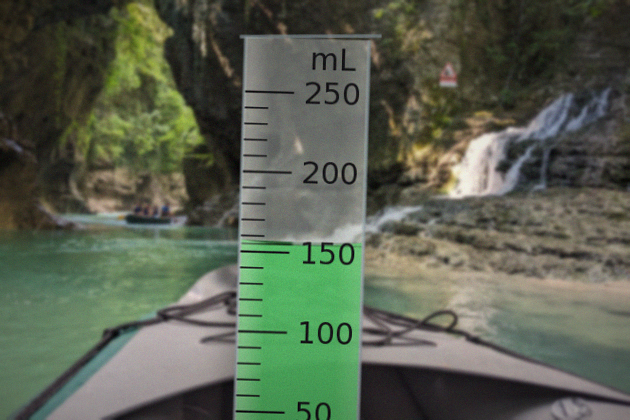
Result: 155 mL
